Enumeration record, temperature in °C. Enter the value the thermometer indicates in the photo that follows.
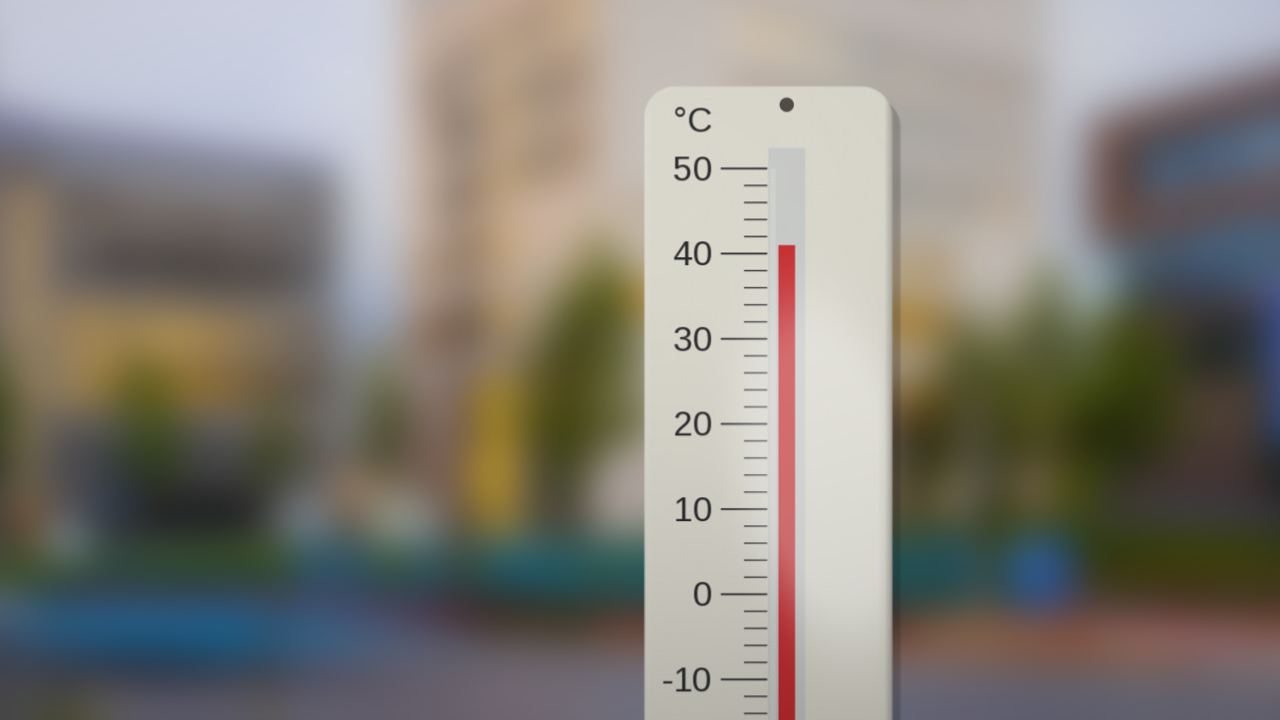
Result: 41 °C
